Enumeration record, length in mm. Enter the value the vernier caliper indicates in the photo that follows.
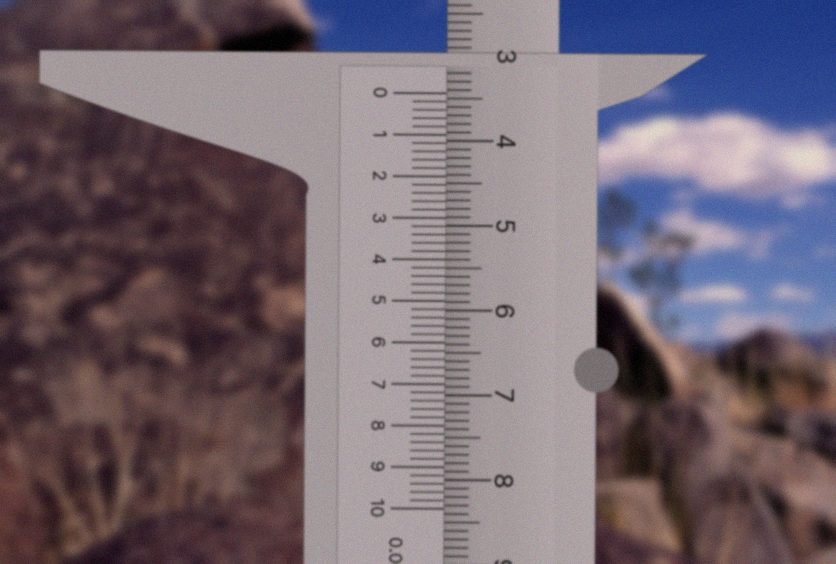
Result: 34.4 mm
